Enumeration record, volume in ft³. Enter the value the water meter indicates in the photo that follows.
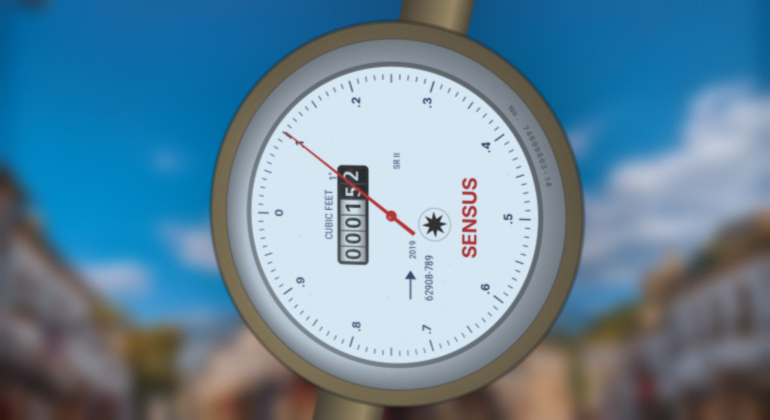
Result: 152.10 ft³
